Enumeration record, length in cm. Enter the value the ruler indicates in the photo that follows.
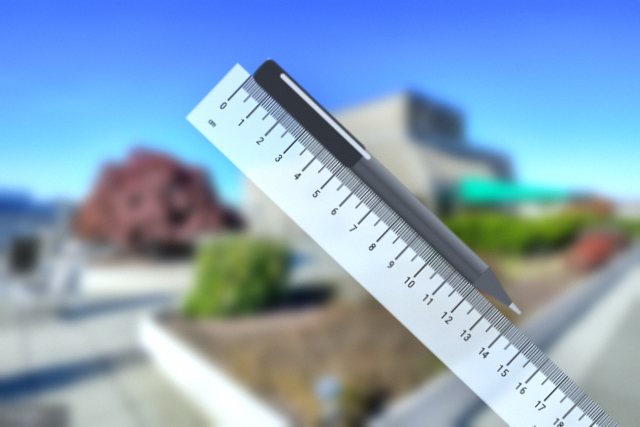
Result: 14 cm
